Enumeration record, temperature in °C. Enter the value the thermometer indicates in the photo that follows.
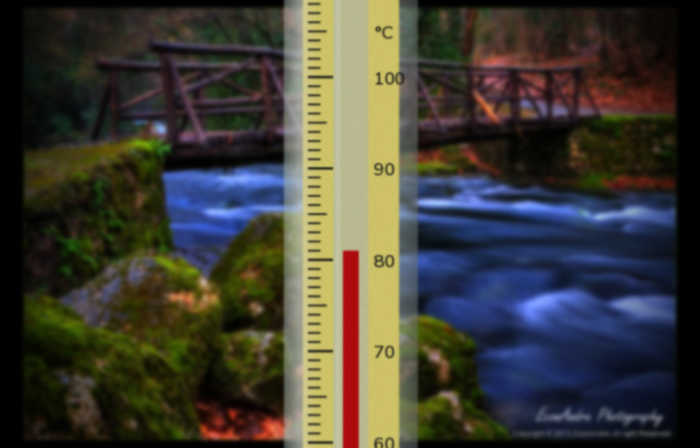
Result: 81 °C
